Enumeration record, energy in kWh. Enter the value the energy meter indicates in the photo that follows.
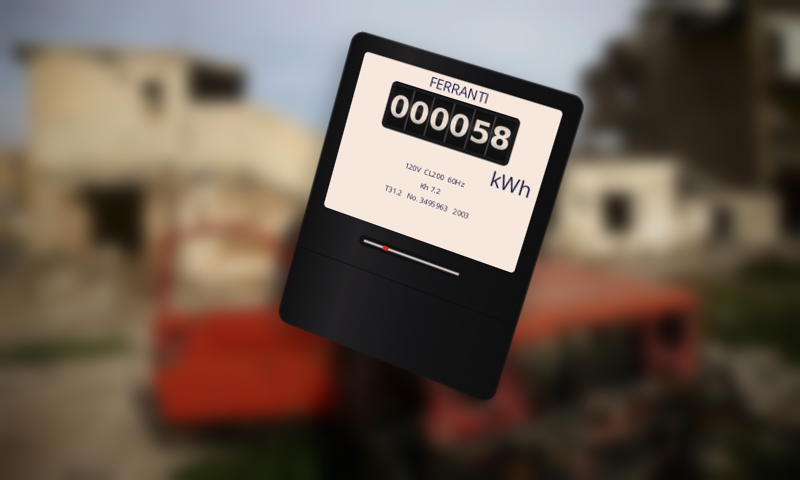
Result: 58 kWh
